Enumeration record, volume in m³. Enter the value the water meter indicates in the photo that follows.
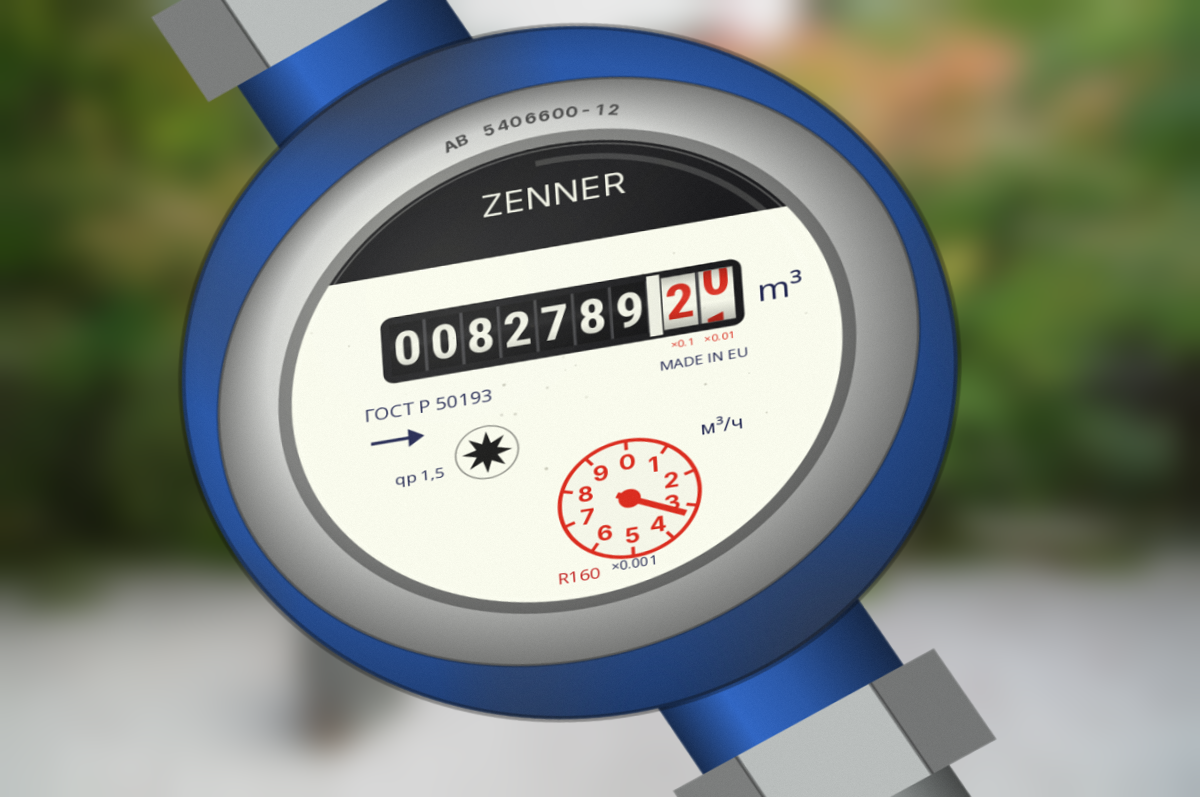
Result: 82789.203 m³
